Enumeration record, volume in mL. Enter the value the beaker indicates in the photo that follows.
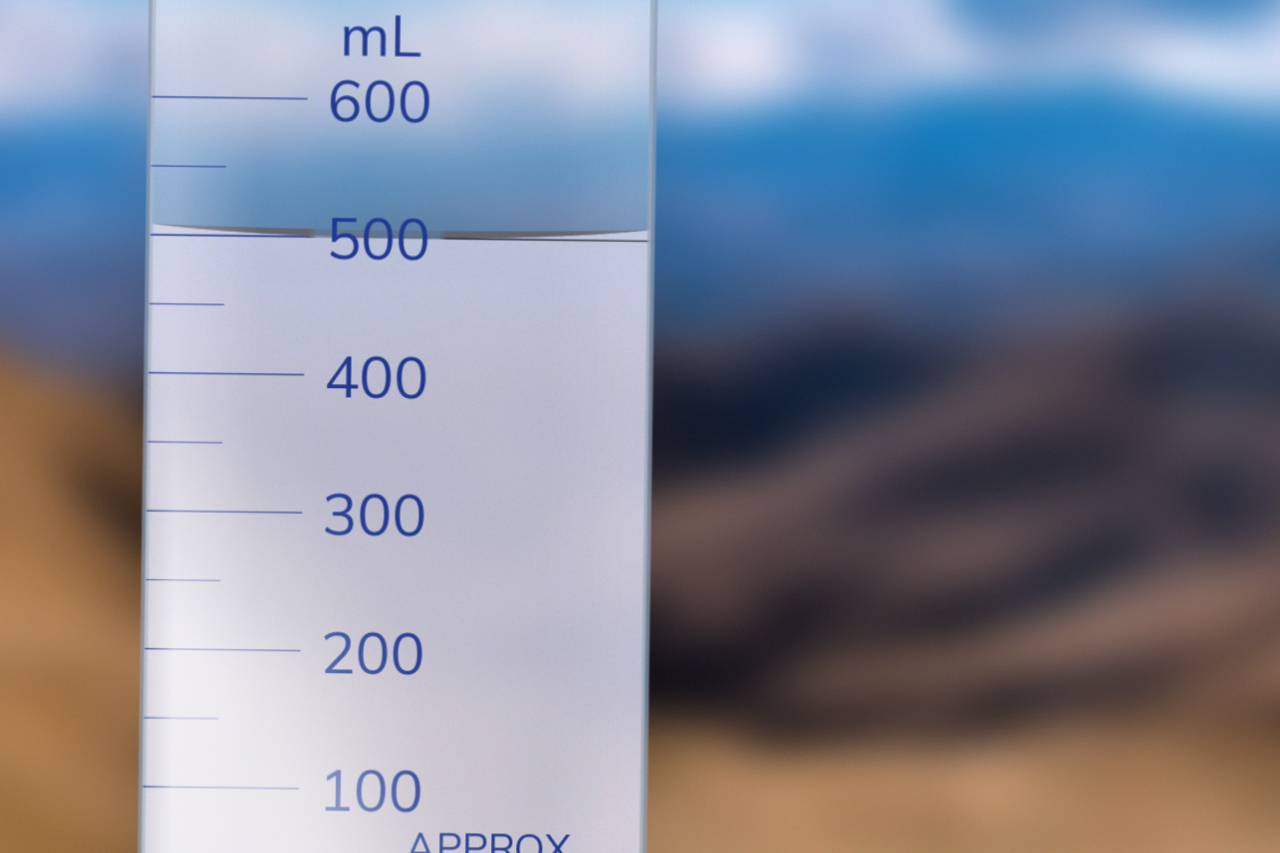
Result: 500 mL
